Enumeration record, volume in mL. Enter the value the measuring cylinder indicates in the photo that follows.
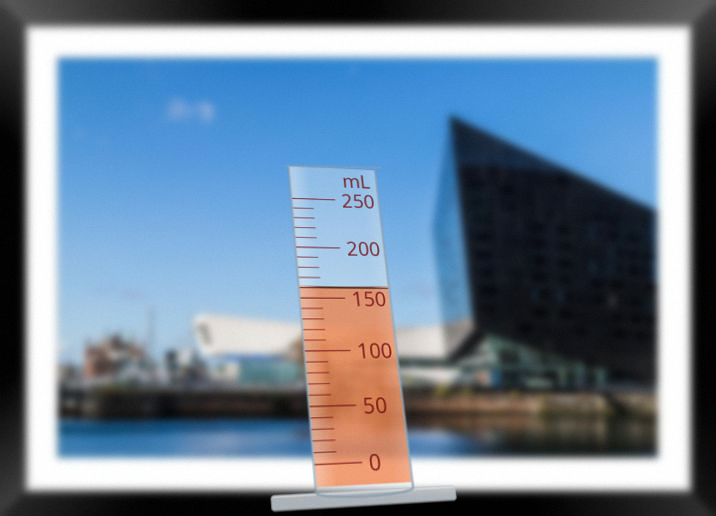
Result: 160 mL
